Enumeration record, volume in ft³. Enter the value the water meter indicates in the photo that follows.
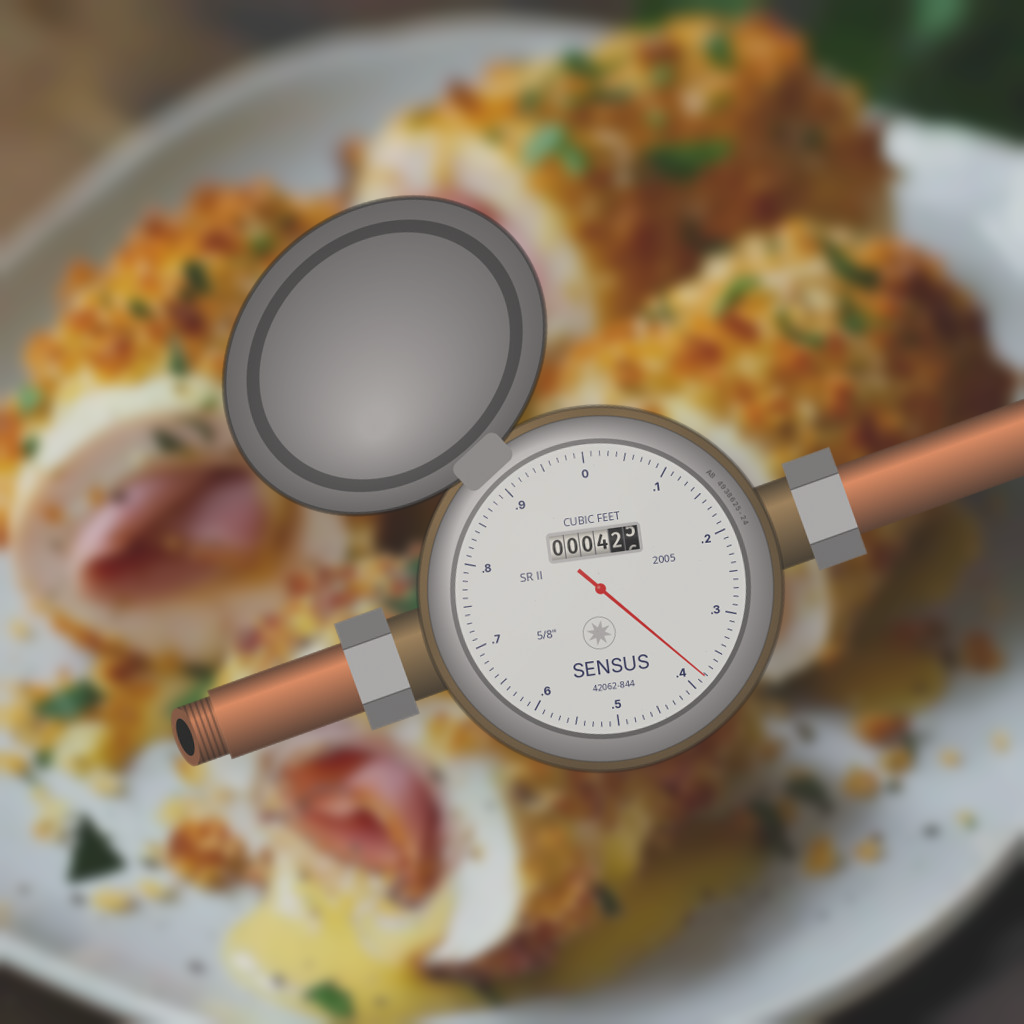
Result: 425.38 ft³
